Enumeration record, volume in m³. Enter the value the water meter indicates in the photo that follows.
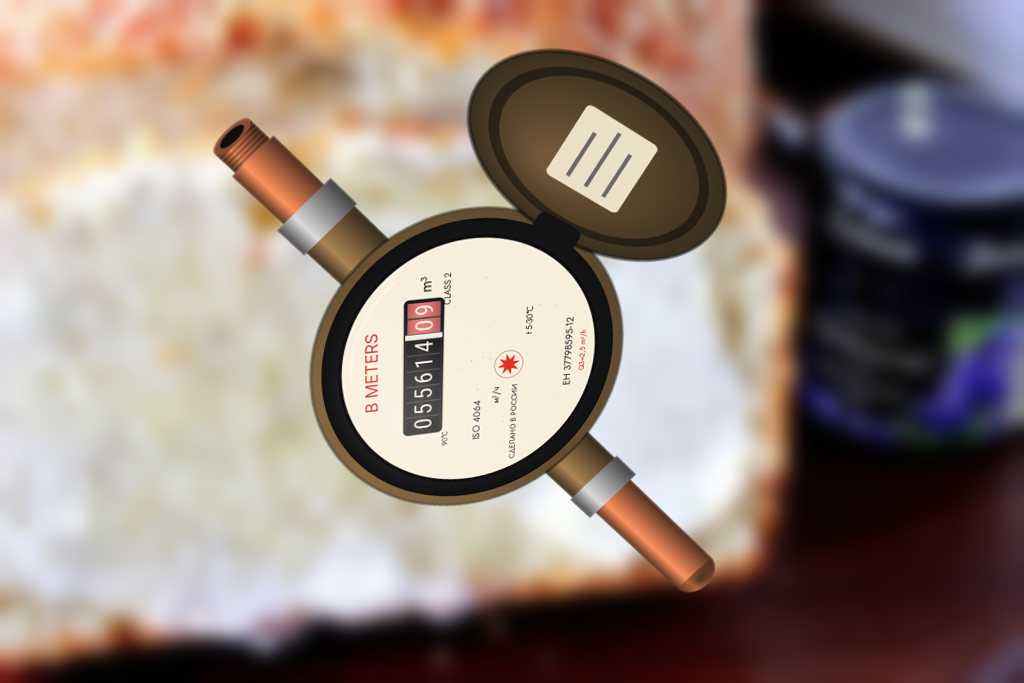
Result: 55614.09 m³
